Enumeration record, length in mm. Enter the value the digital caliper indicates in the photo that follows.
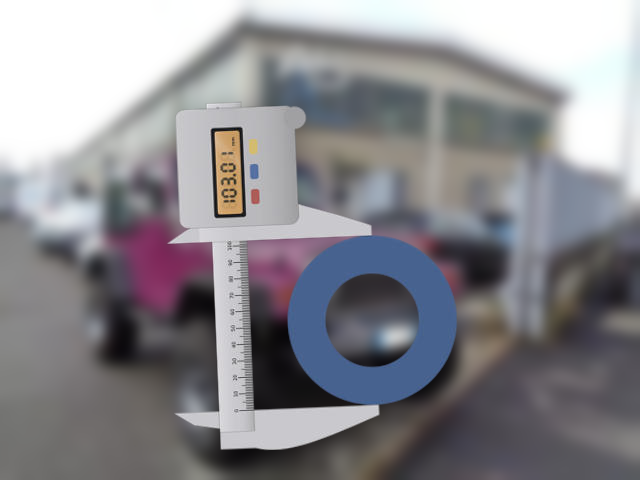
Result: 103.01 mm
